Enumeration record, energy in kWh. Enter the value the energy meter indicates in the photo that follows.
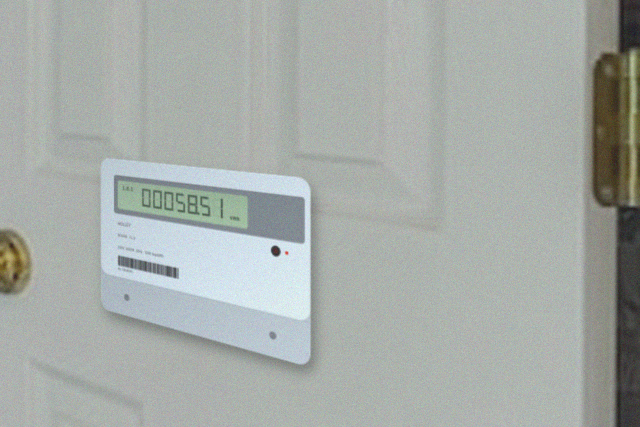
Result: 58.51 kWh
